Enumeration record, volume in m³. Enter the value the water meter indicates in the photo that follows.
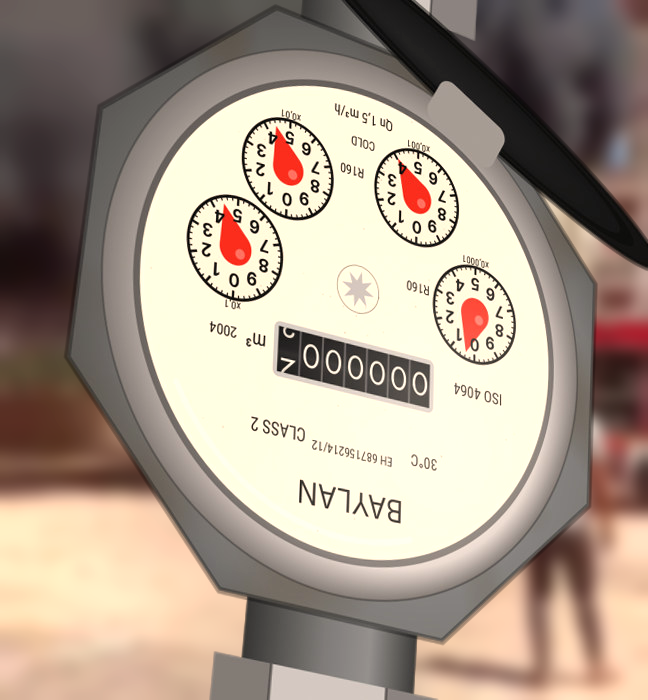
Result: 2.4440 m³
